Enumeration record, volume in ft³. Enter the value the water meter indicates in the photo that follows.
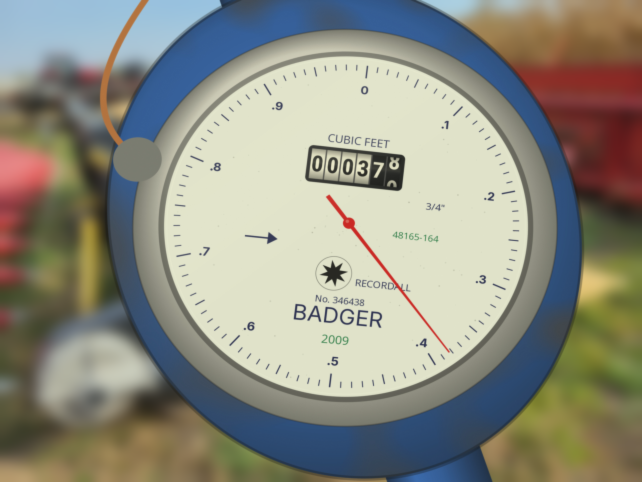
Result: 378.38 ft³
